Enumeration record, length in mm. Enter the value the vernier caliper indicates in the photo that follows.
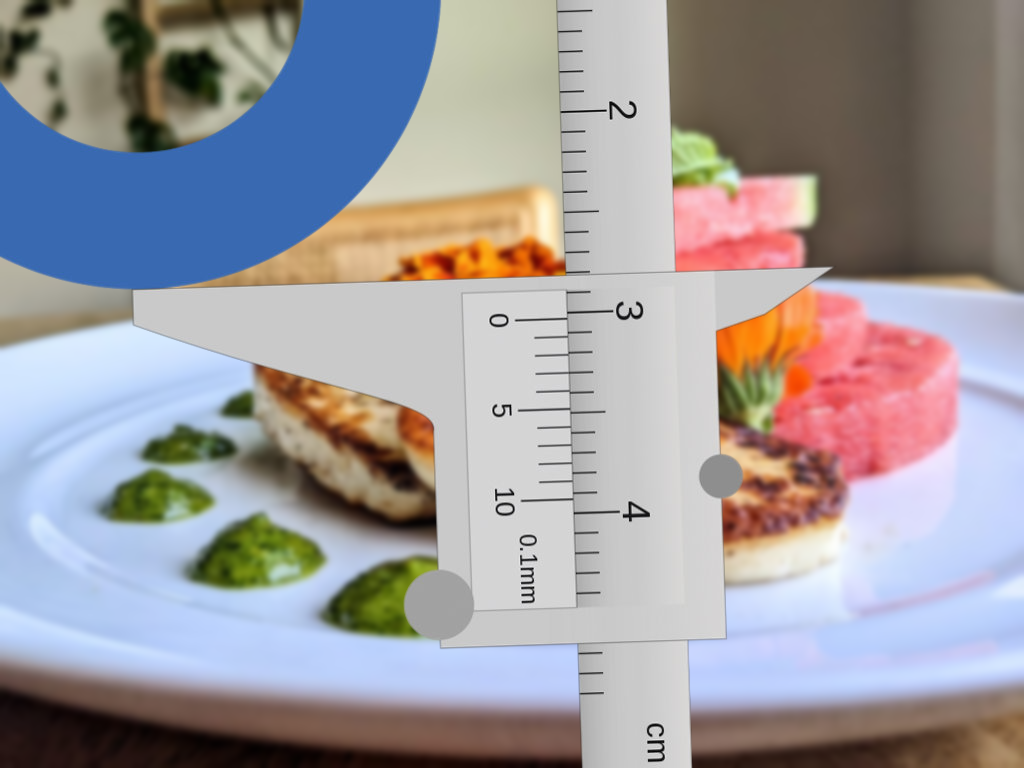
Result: 30.3 mm
